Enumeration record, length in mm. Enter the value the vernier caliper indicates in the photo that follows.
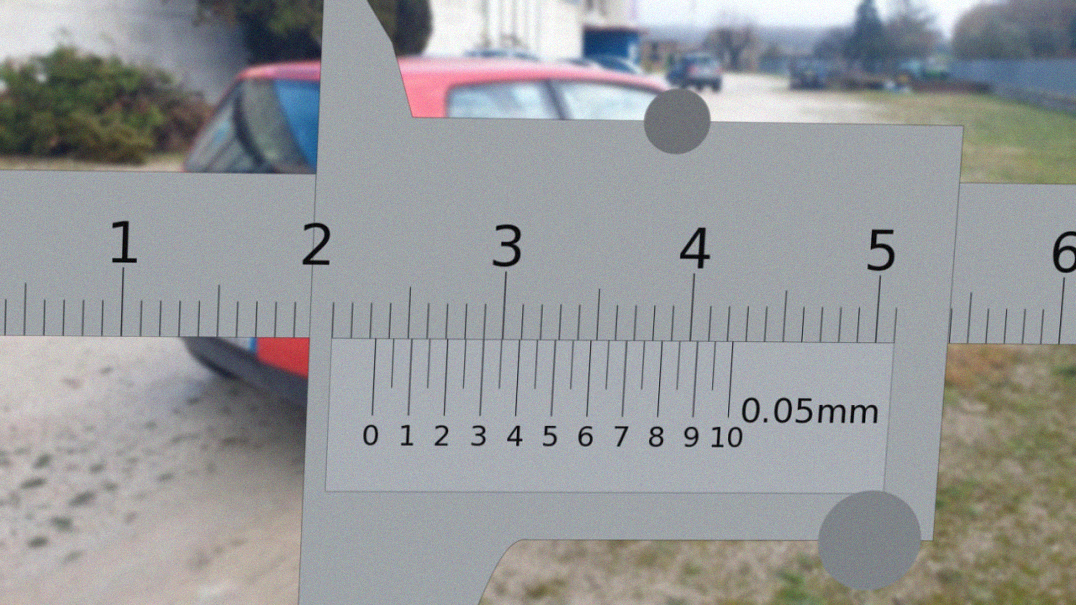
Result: 23.3 mm
